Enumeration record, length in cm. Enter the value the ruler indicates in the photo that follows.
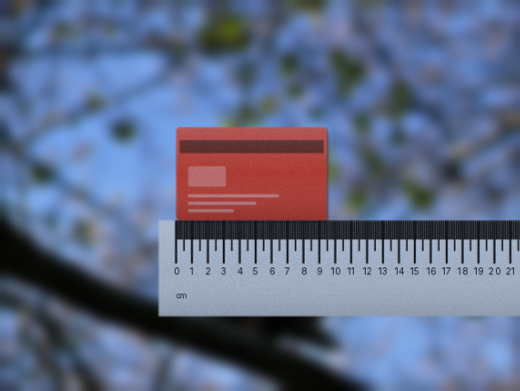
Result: 9.5 cm
